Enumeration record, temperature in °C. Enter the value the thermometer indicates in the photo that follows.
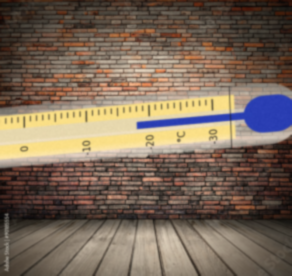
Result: -18 °C
